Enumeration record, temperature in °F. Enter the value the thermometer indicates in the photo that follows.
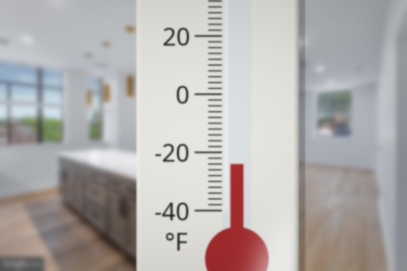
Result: -24 °F
